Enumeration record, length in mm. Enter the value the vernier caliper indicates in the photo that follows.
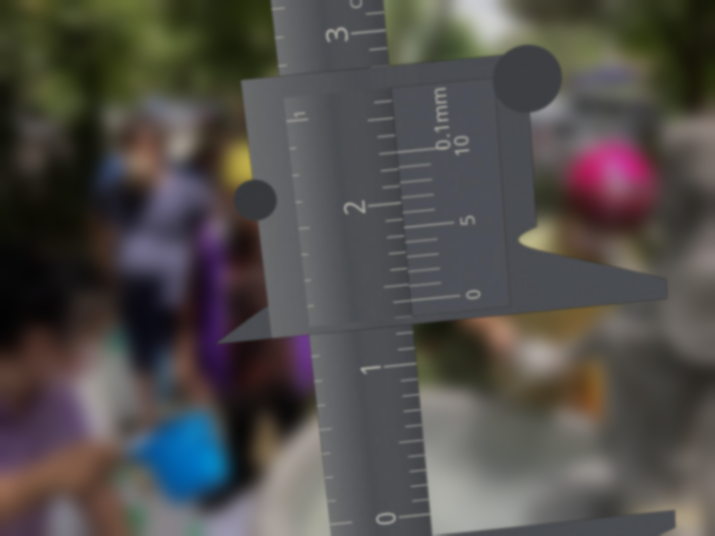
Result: 14.0 mm
